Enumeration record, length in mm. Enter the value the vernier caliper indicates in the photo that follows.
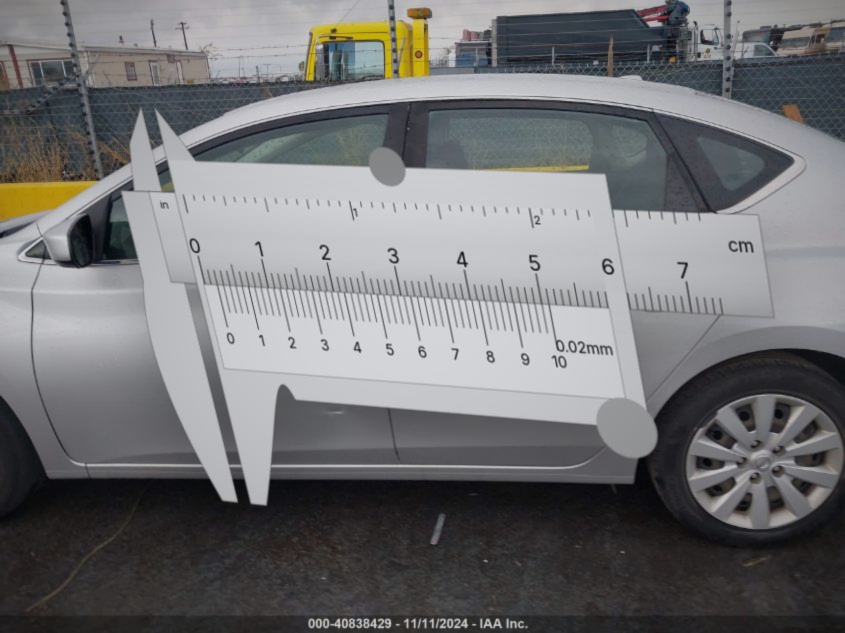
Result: 2.0 mm
